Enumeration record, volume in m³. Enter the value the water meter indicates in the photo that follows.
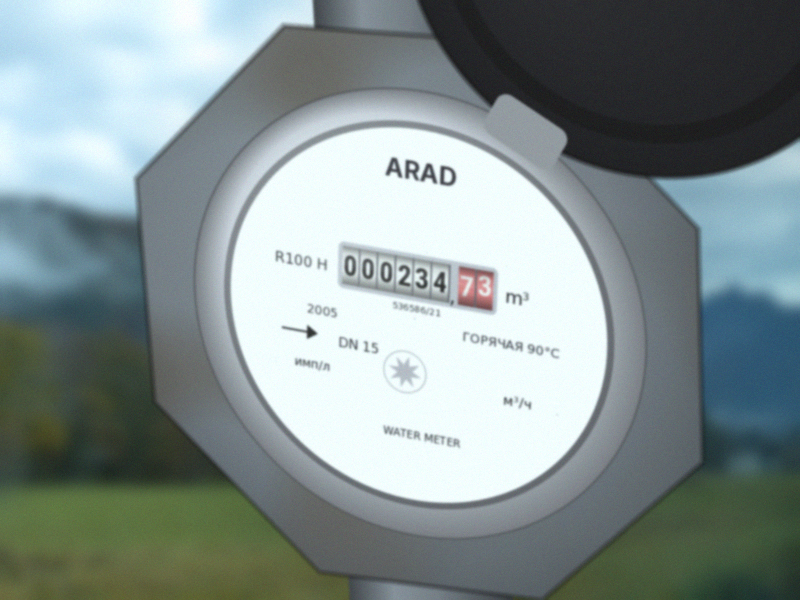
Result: 234.73 m³
